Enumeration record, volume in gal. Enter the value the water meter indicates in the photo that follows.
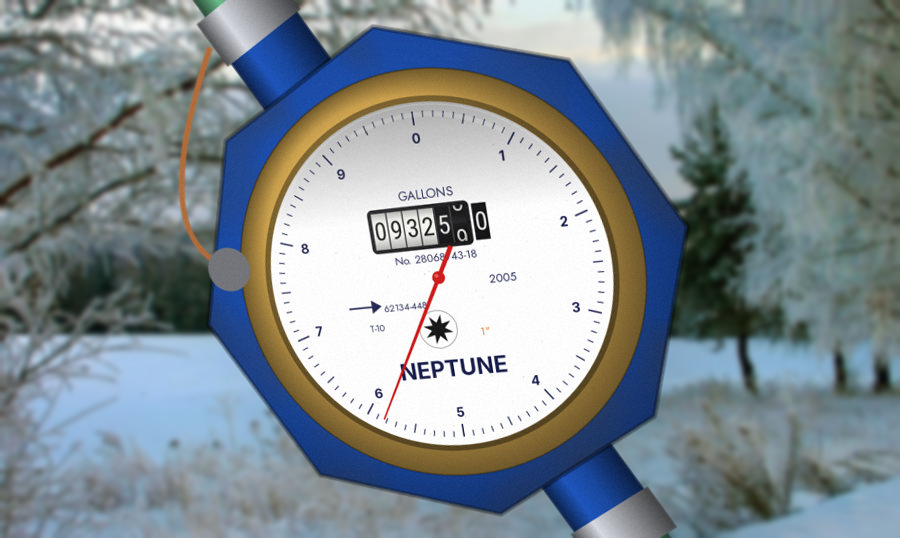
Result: 932585.8 gal
